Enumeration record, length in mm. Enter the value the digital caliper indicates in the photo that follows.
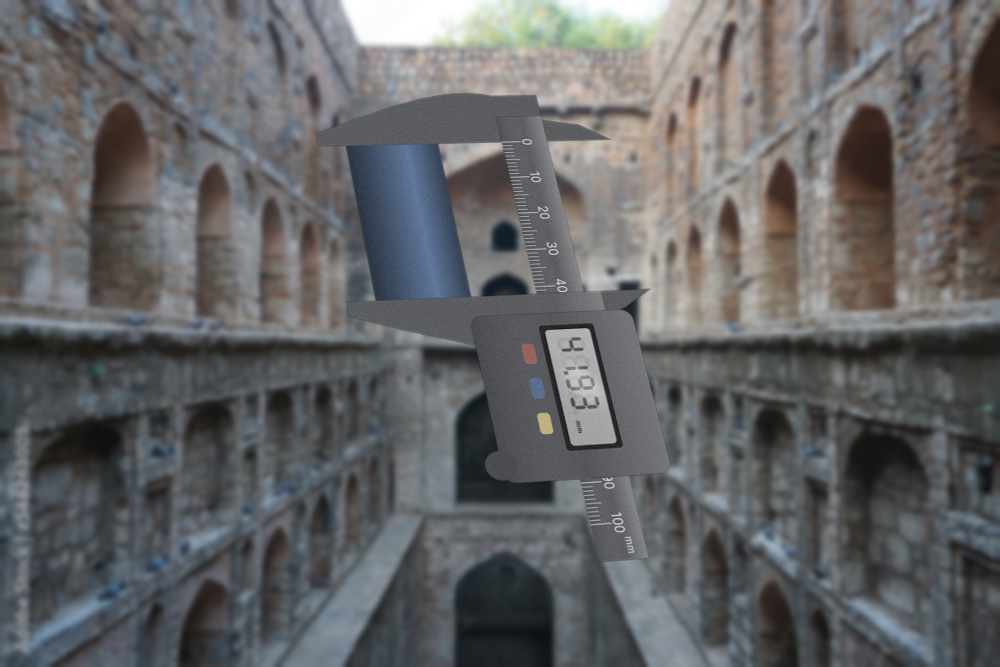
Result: 41.93 mm
